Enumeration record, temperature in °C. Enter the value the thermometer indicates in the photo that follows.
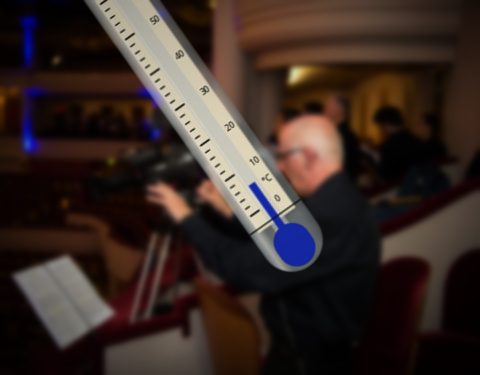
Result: 6 °C
